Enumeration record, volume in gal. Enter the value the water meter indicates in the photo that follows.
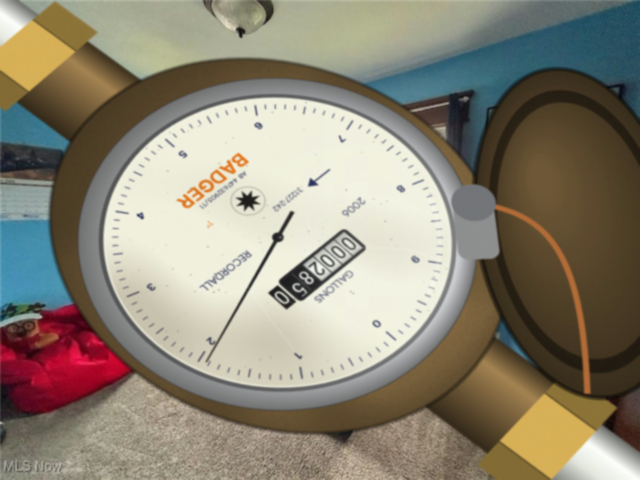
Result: 2851.9 gal
